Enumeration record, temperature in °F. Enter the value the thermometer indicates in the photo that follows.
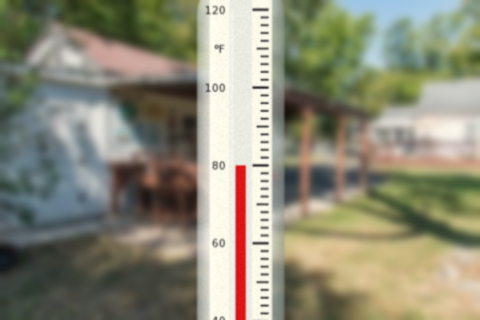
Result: 80 °F
